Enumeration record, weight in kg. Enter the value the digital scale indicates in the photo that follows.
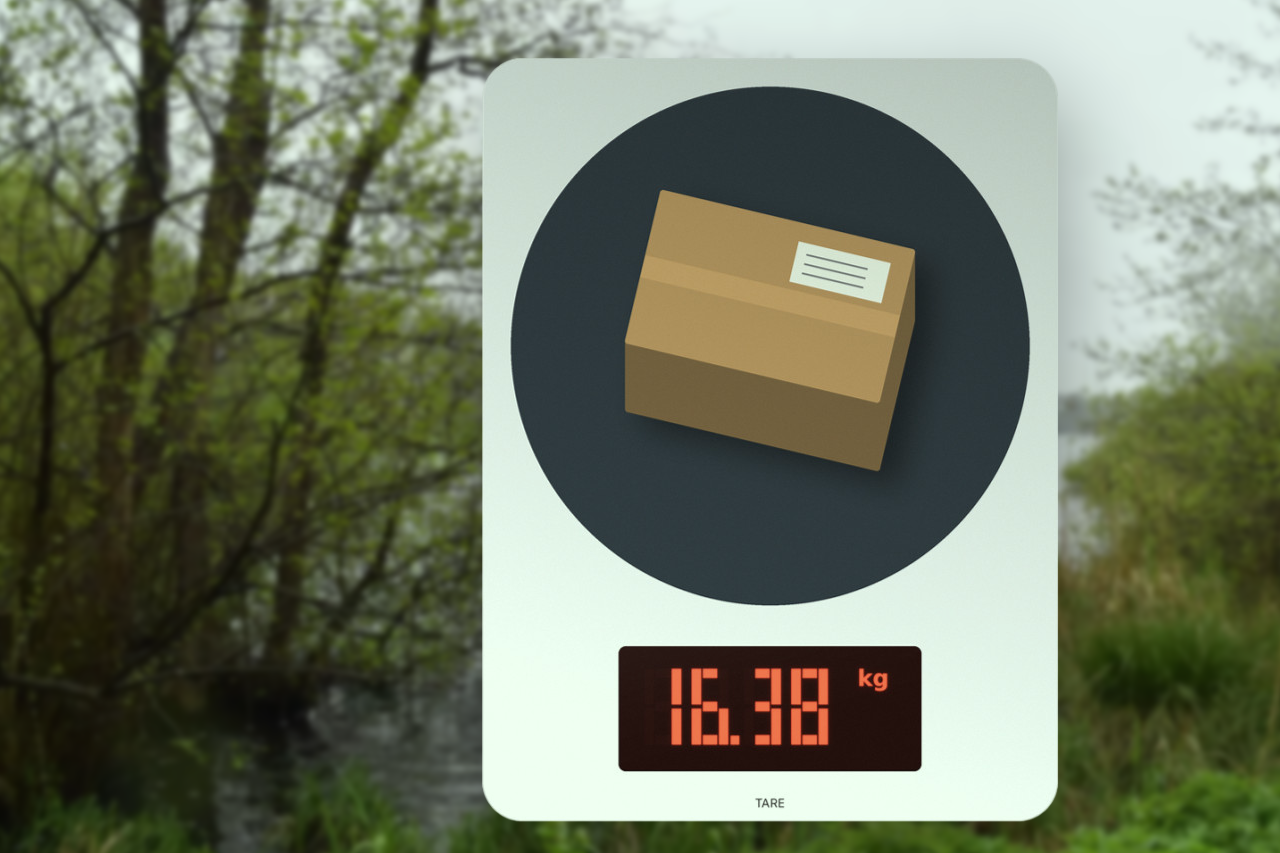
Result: 16.38 kg
